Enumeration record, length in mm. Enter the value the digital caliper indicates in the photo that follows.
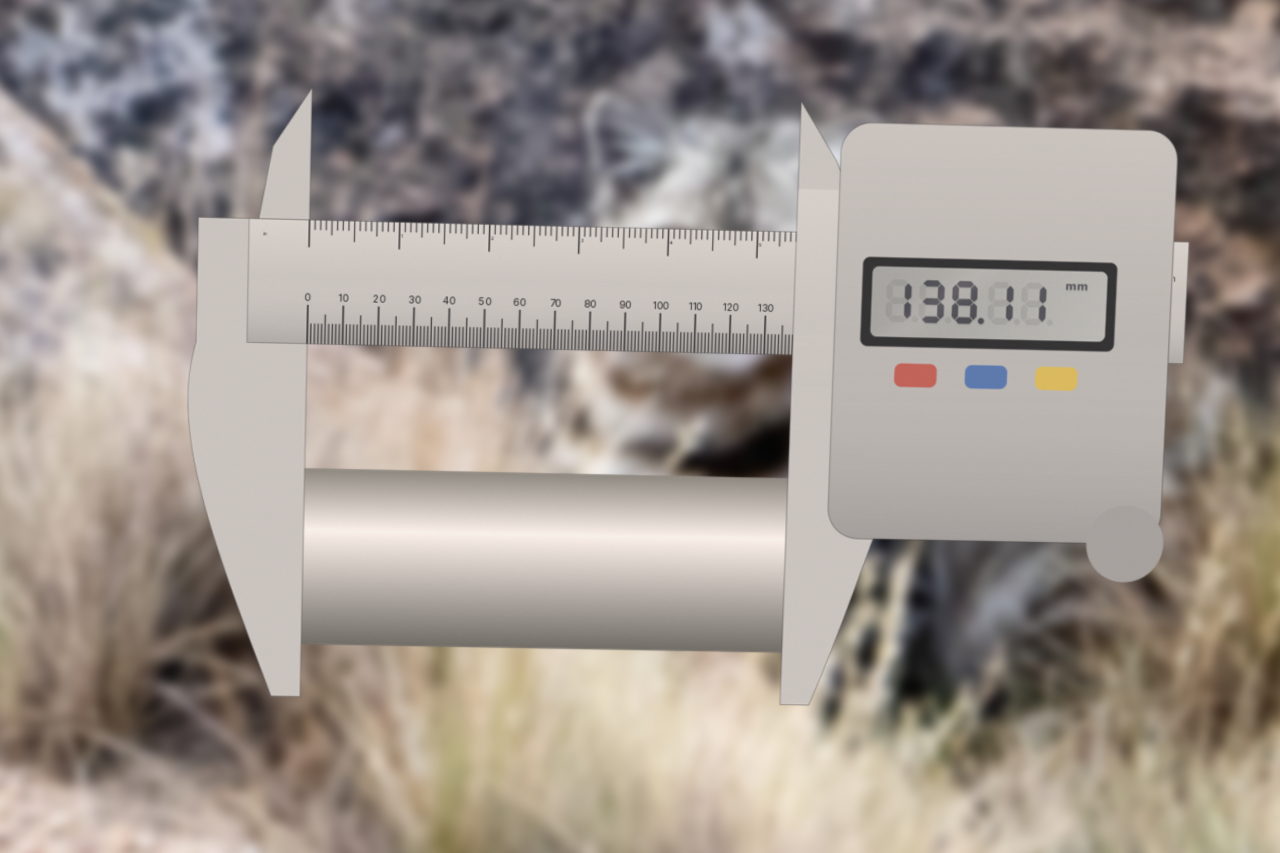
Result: 138.11 mm
